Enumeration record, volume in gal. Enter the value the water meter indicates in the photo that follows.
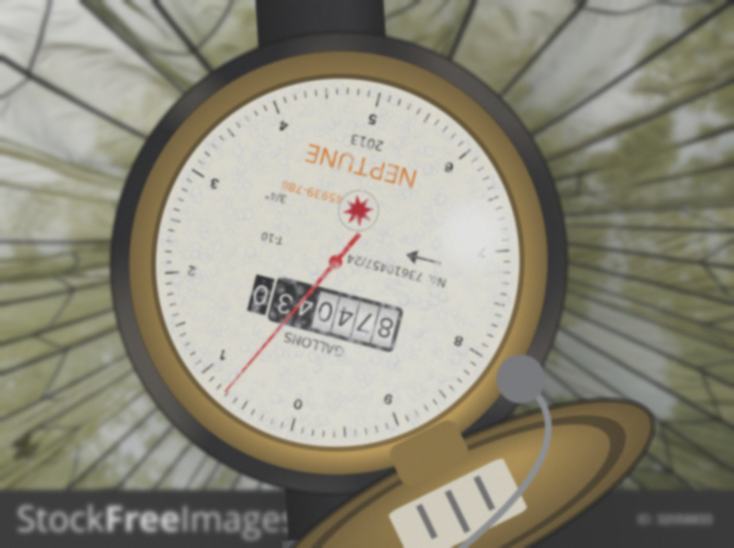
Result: 8740430.7 gal
